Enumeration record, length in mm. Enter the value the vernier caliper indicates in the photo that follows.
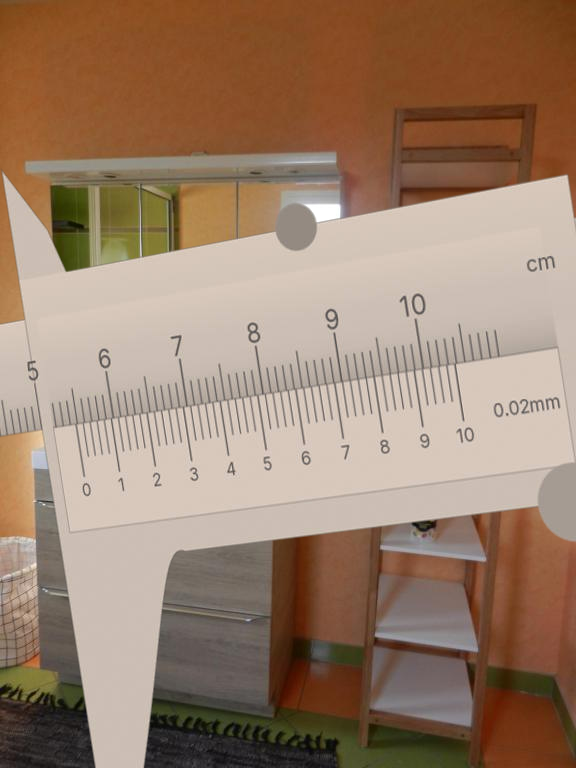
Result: 54.8 mm
